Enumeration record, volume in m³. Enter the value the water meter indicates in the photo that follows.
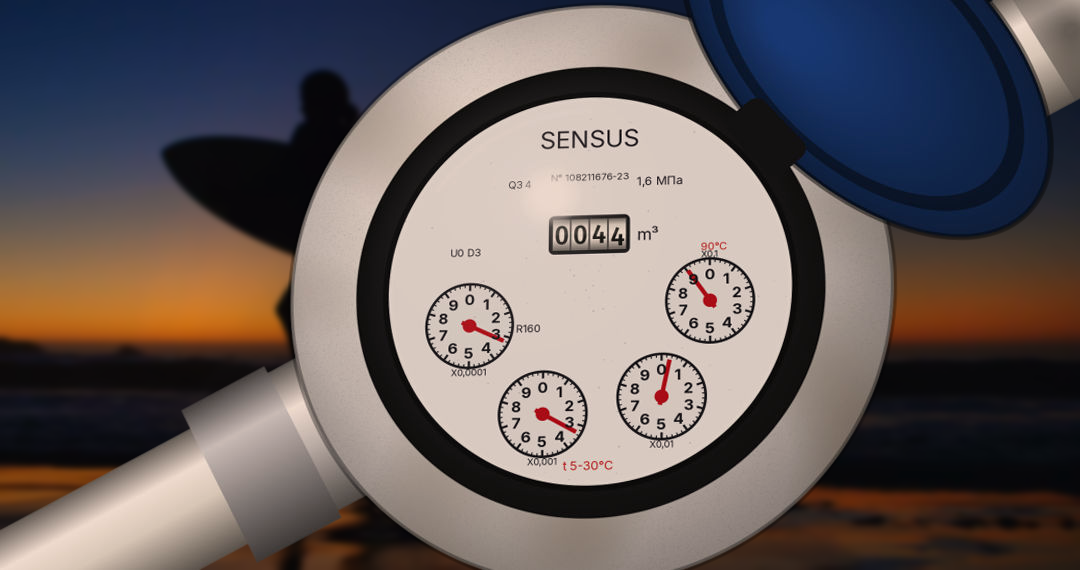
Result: 43.9033 m³
